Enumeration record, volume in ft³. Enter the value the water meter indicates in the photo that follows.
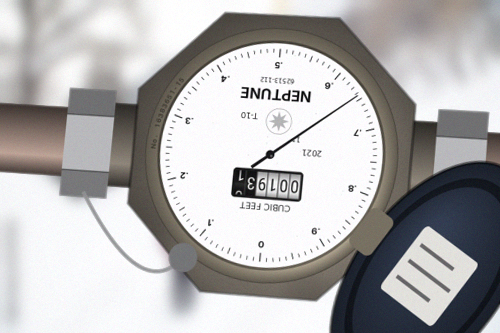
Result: 1930.64 ft³
